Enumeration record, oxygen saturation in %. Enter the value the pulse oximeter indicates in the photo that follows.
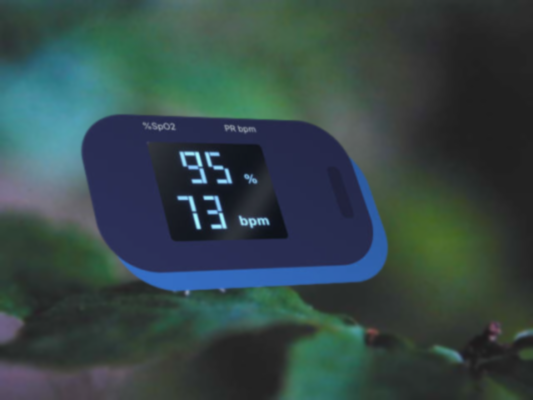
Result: 95 %
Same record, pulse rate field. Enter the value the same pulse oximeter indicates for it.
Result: 73 bpm
